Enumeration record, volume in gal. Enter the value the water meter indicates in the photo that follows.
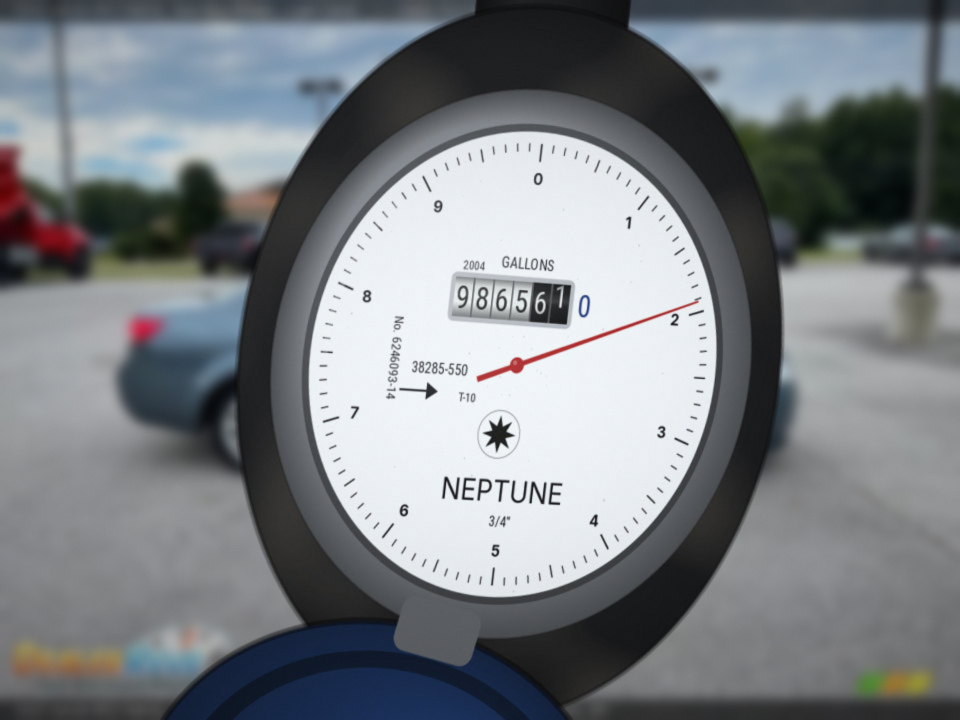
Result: 9865611.9 gal
